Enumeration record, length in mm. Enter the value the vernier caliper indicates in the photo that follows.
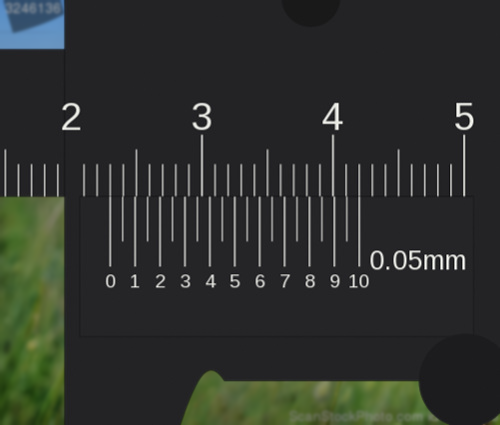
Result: 23.0 mm
